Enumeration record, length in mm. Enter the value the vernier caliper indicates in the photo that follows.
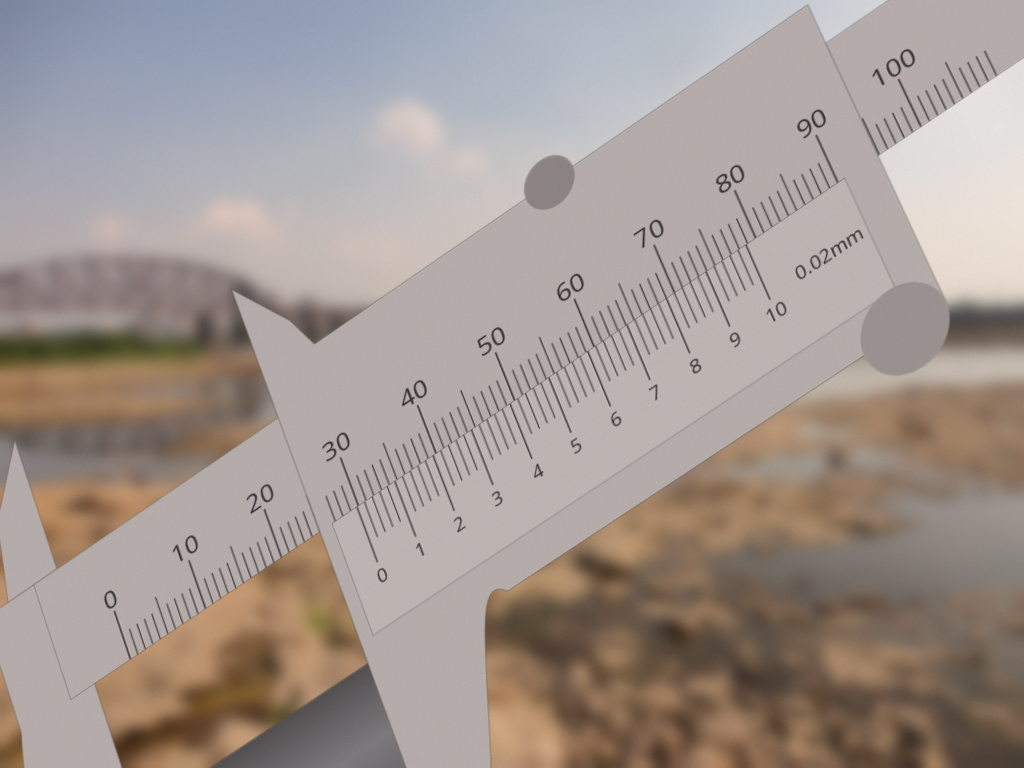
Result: 29.8 mm
